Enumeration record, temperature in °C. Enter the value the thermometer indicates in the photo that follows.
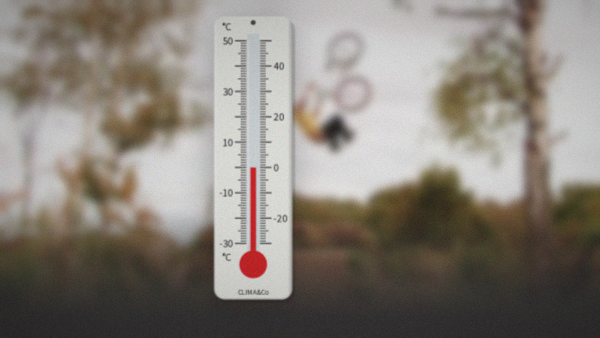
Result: 0 °C
